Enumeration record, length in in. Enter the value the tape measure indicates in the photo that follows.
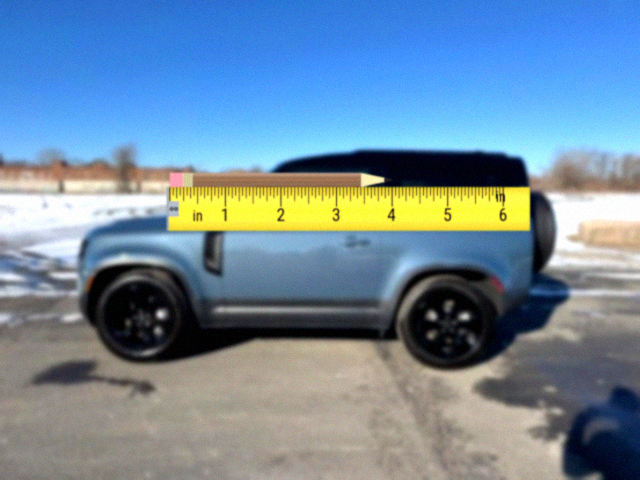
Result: 4 in
